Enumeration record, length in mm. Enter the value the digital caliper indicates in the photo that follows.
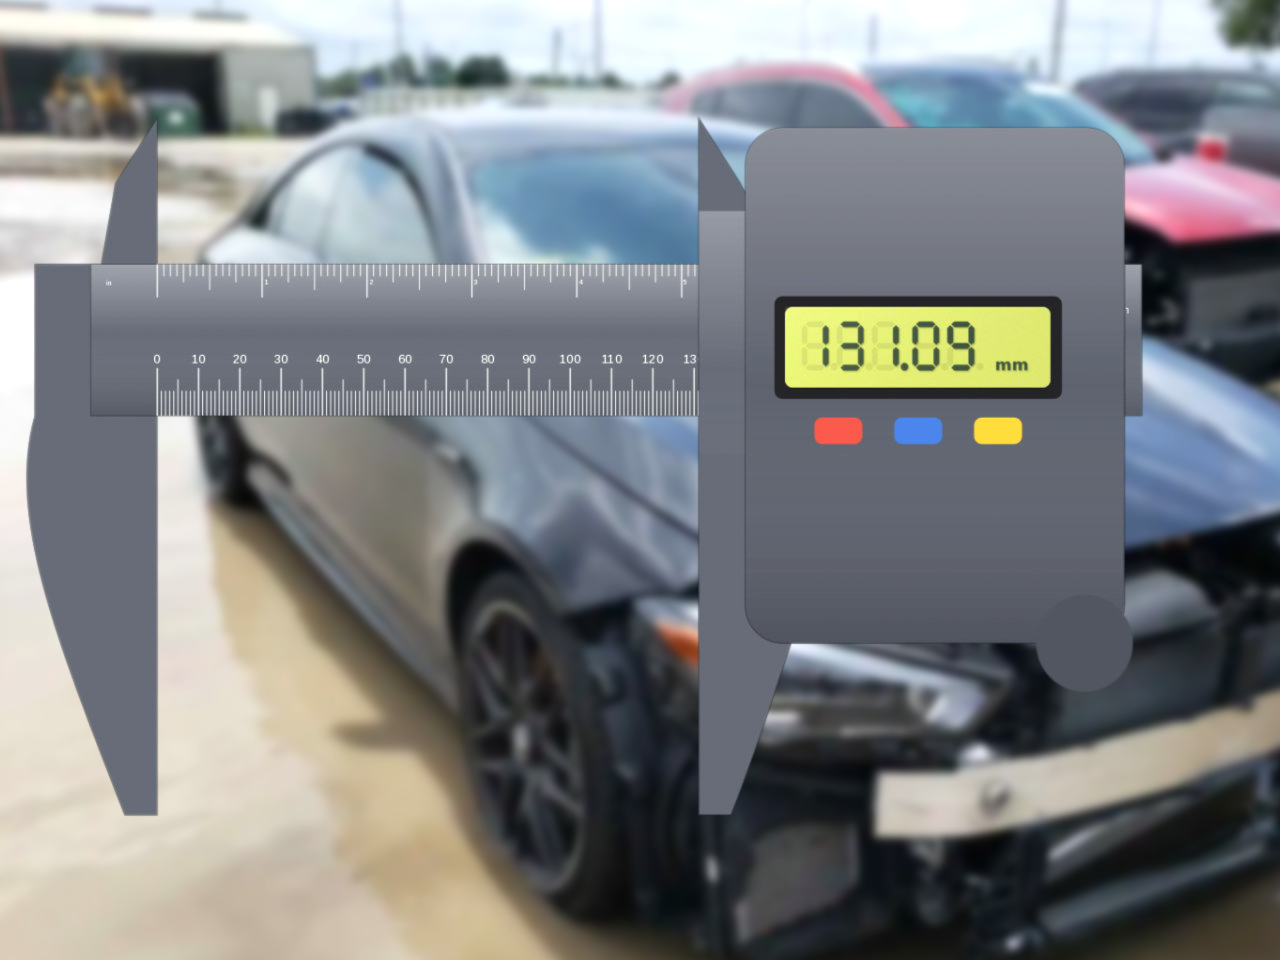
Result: 131.09 mm
